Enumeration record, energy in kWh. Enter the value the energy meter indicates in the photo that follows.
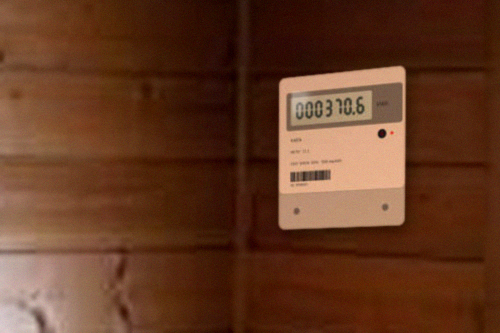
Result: 370.6 kWh
